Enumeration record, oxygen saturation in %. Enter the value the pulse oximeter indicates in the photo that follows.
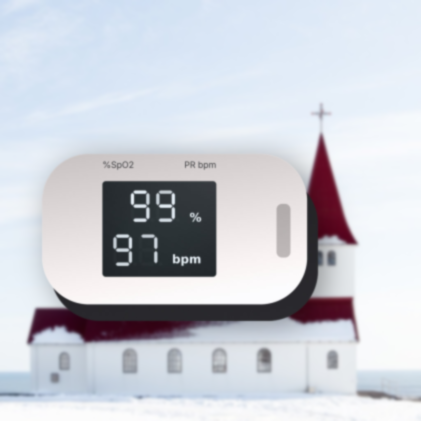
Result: 99 %
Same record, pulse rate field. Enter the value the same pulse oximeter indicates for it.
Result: 97 bpm
